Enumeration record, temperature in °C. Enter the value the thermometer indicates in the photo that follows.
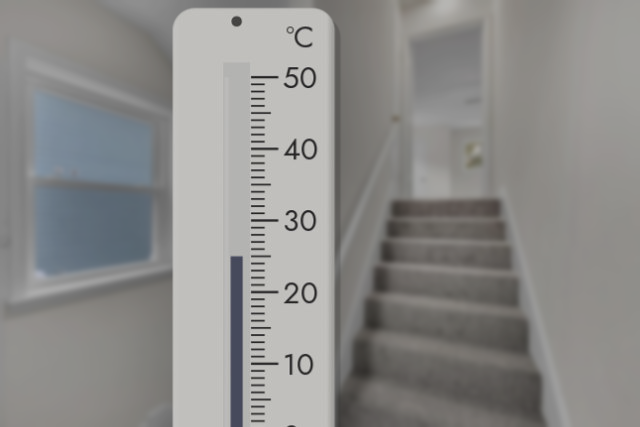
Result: 25 °C
